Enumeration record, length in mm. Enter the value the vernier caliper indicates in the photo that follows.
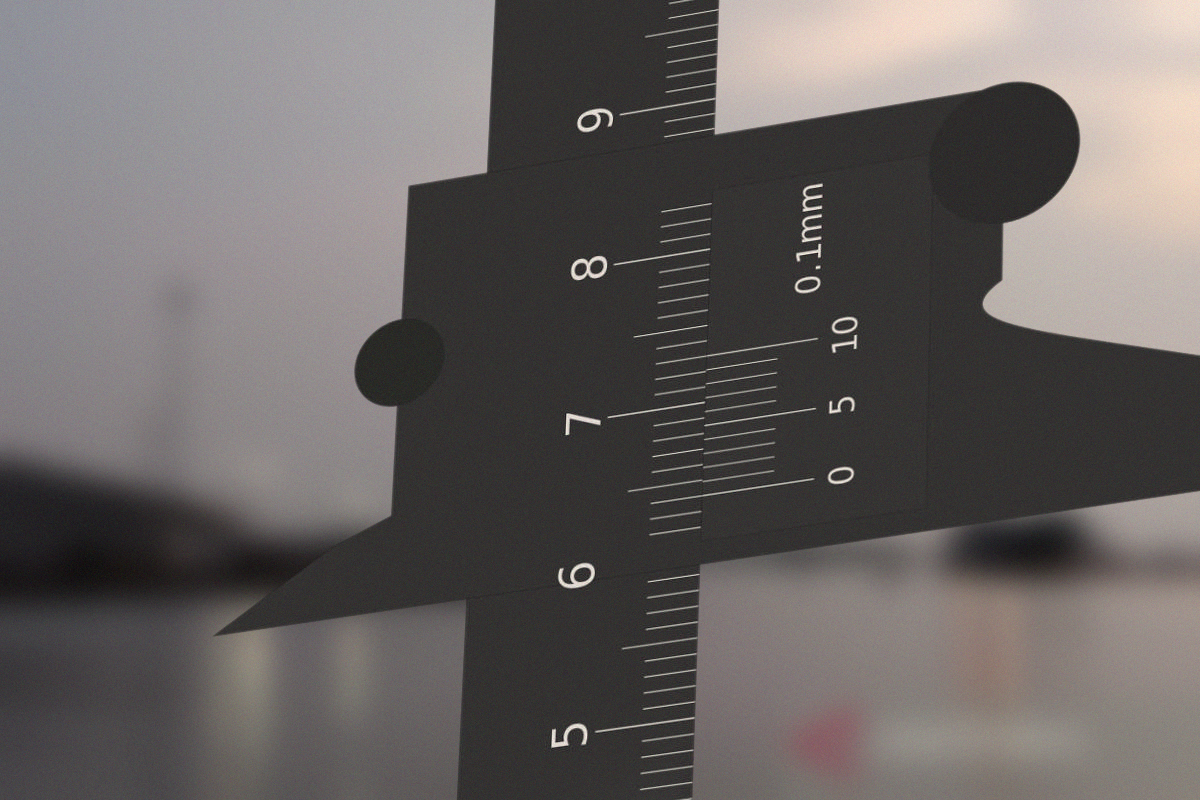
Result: 64.0 mm
